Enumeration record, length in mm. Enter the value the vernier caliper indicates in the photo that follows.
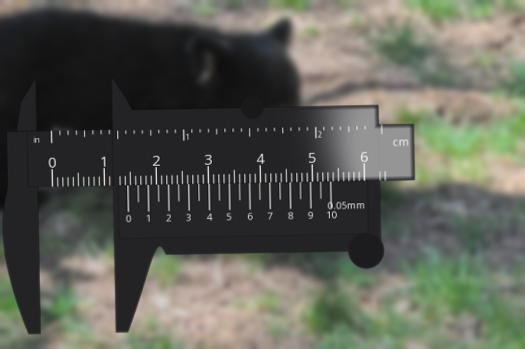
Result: 14.5 mm
